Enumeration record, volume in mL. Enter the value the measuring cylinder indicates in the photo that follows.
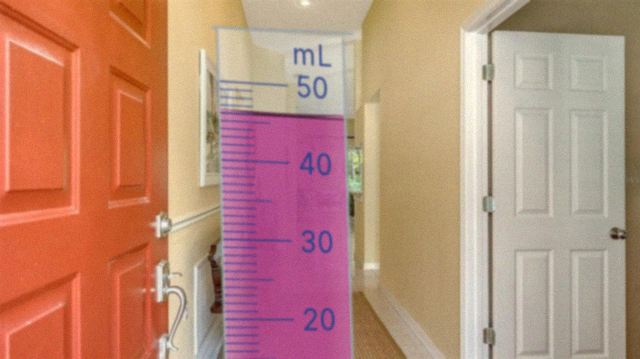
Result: 46 mL
